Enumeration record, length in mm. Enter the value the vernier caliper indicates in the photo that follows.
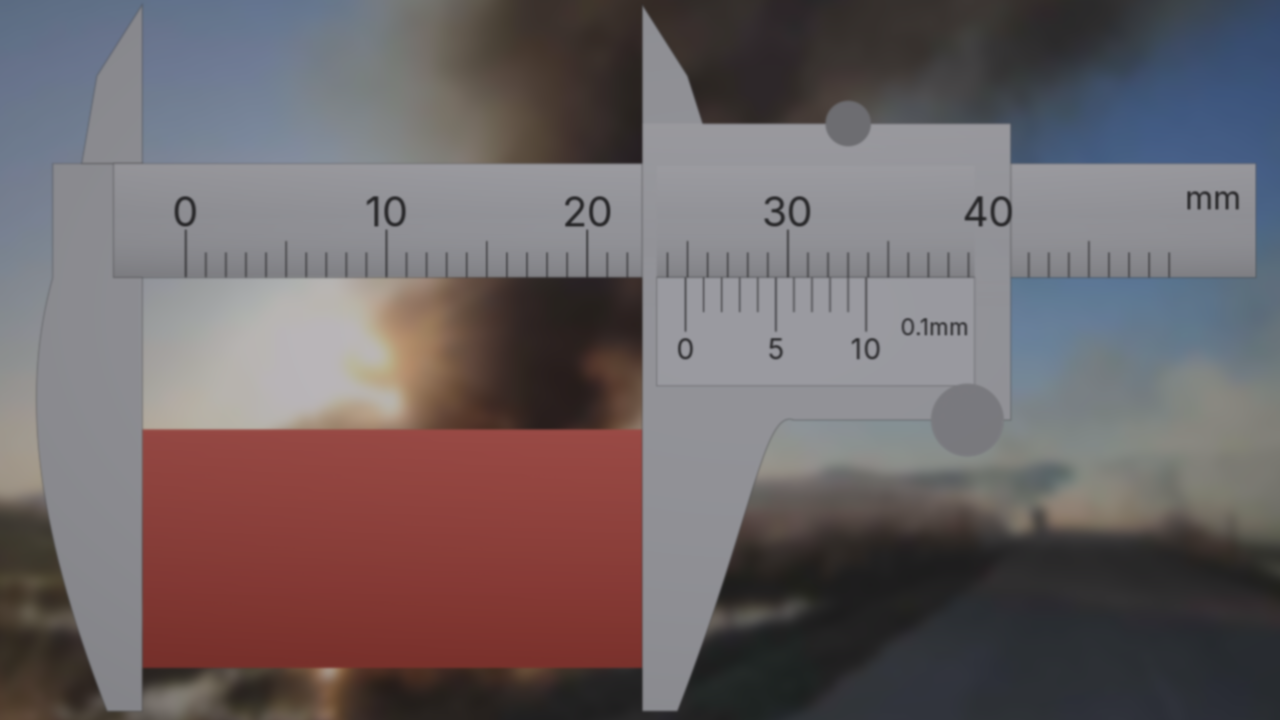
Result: 24.9 mm
